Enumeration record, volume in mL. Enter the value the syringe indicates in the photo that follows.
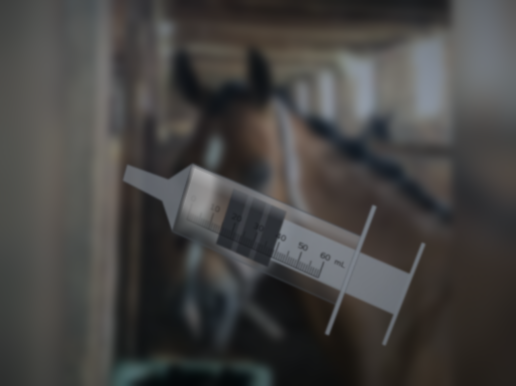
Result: 15 mL
